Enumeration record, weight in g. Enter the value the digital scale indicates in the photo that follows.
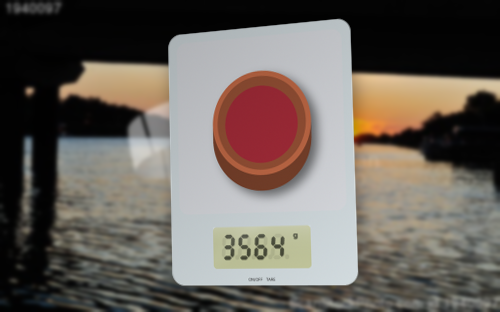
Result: 3564 g
